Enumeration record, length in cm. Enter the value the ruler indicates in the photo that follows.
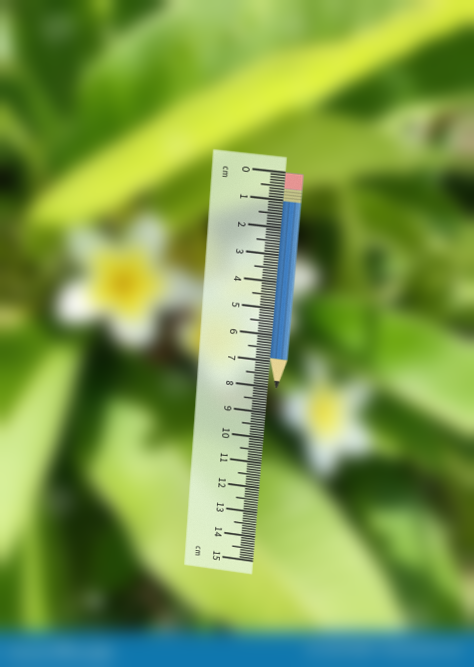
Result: 8 cm
